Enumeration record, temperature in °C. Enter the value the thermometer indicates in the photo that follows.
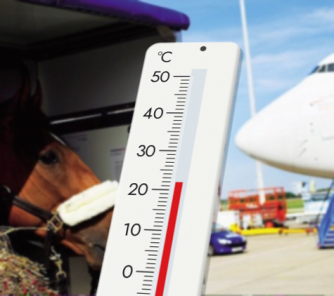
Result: 22 °C
